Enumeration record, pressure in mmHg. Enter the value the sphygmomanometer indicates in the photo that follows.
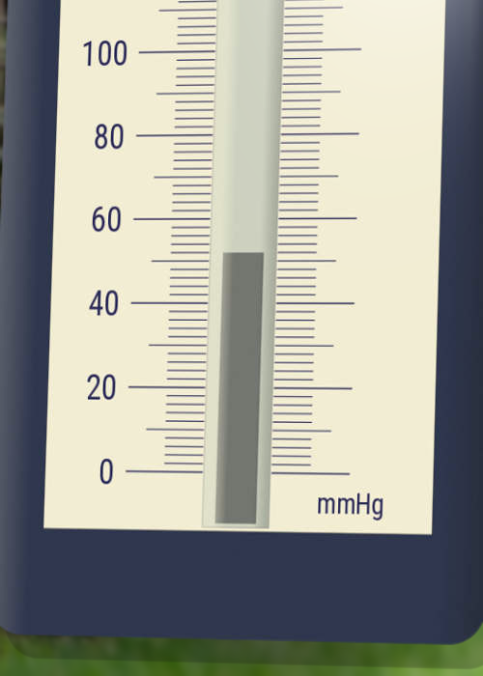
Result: 52 mmHg
